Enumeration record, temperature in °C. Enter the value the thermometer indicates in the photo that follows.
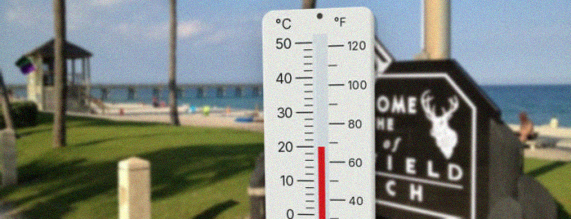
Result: 20 °C
